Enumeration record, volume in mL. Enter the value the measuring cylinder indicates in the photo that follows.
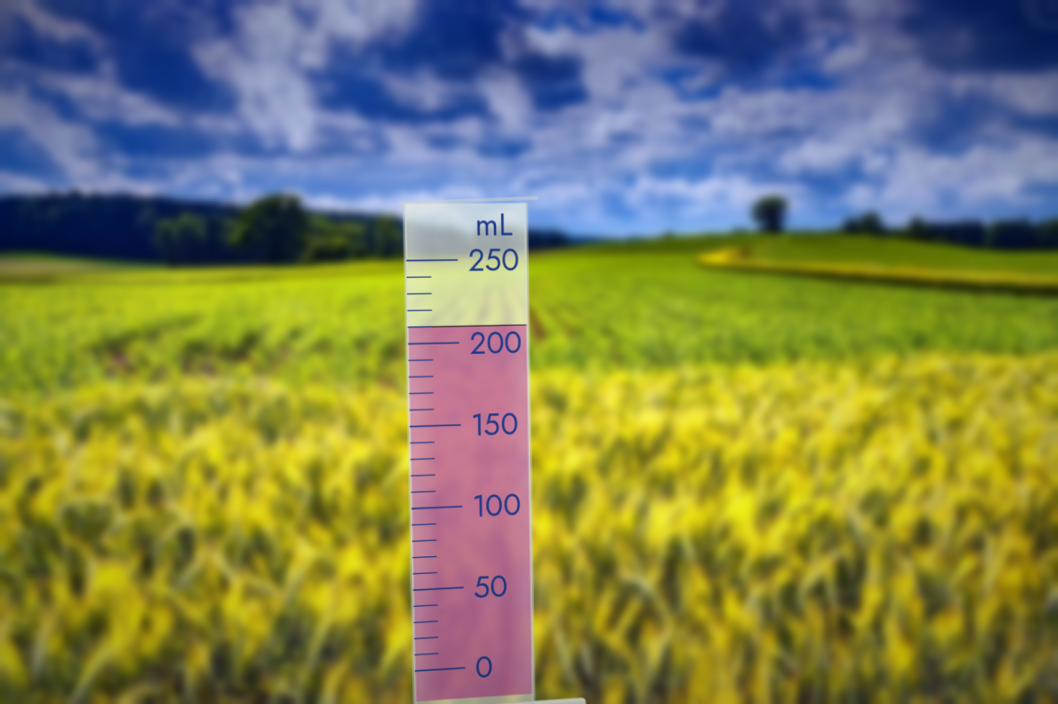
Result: 210 mL
